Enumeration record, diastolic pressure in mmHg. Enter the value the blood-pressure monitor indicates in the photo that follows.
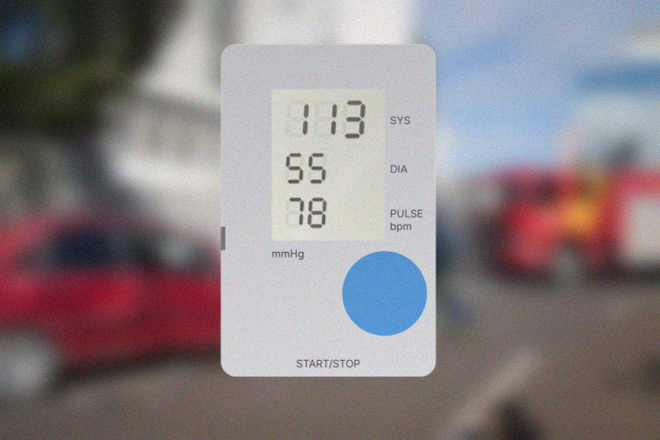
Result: 55 mmHg
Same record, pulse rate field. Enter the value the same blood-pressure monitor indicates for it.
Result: 78 bpm
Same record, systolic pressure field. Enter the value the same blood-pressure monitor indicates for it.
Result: 113 mmHg
